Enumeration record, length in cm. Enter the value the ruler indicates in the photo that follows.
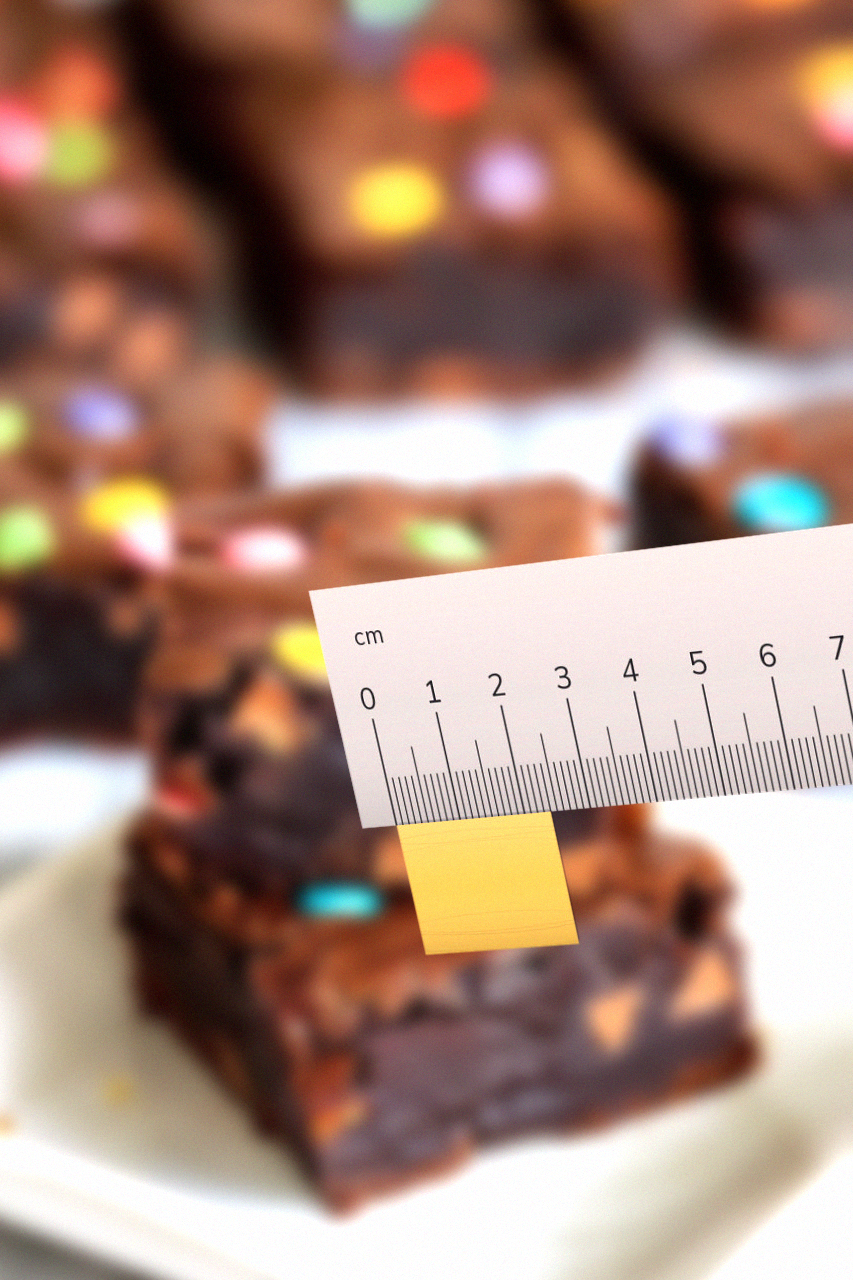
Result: 2.4 cm
